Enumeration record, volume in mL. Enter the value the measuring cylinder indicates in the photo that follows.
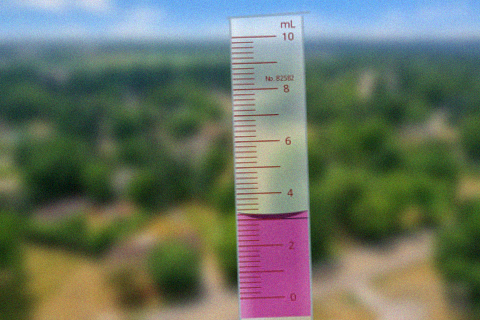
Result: 3 mL
